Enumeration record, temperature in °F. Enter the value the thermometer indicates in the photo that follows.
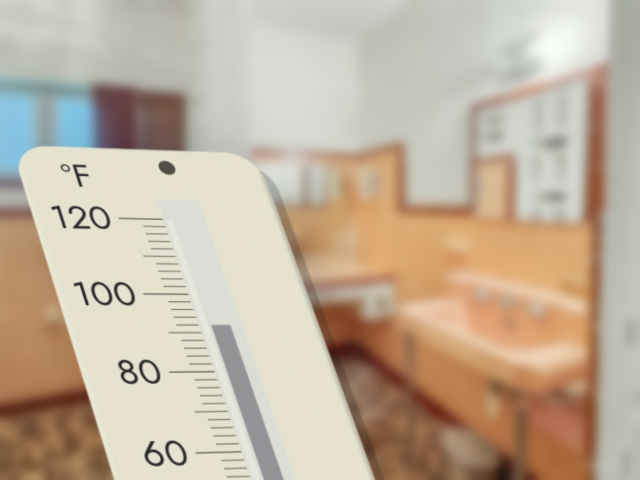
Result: 92 °F
